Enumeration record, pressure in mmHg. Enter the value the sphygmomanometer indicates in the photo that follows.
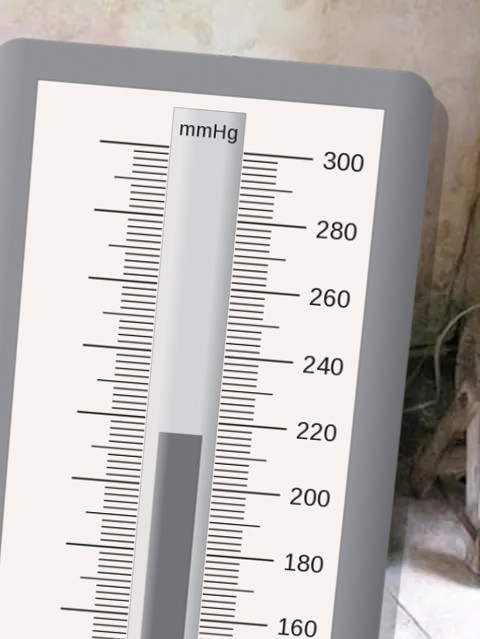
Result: 216 mmHg
